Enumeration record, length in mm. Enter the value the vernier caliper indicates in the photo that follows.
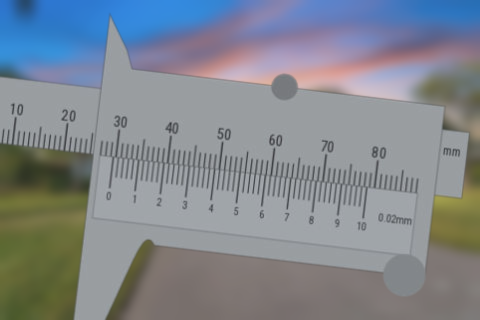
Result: 29.5 mm
